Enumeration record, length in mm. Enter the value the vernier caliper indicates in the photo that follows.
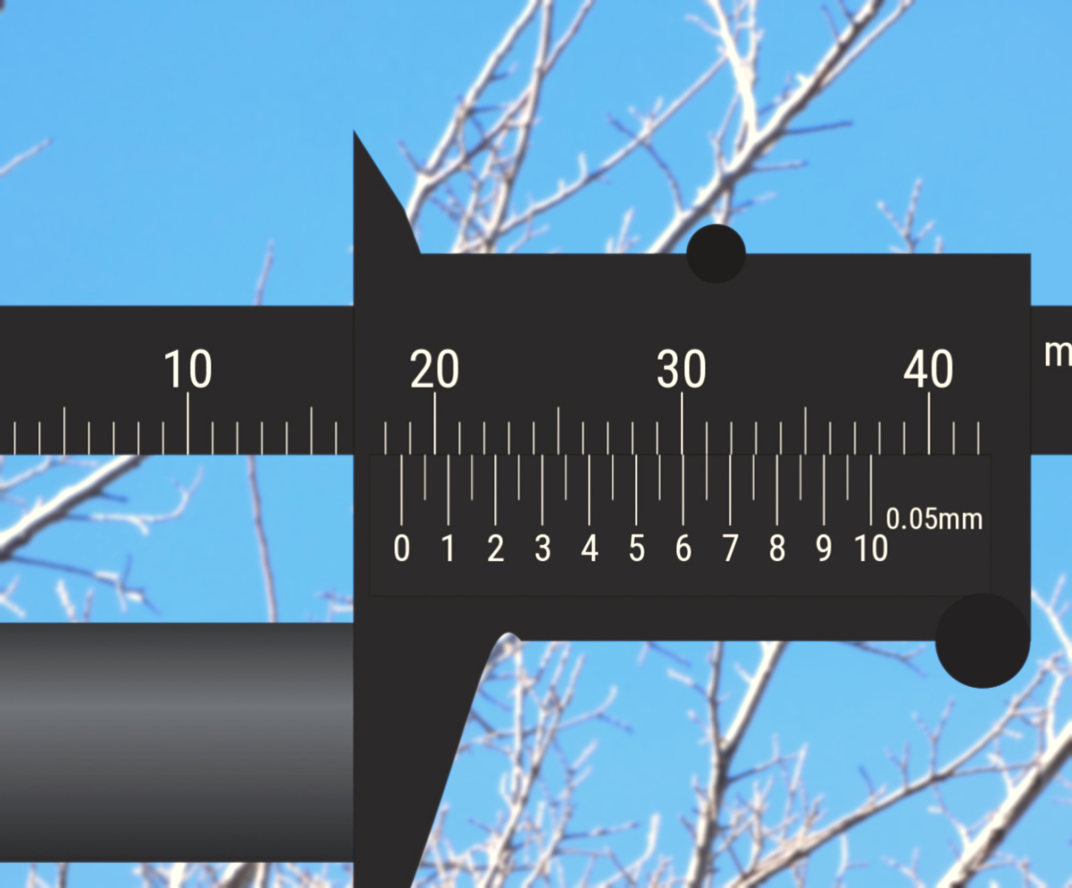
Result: 18.65 mm
